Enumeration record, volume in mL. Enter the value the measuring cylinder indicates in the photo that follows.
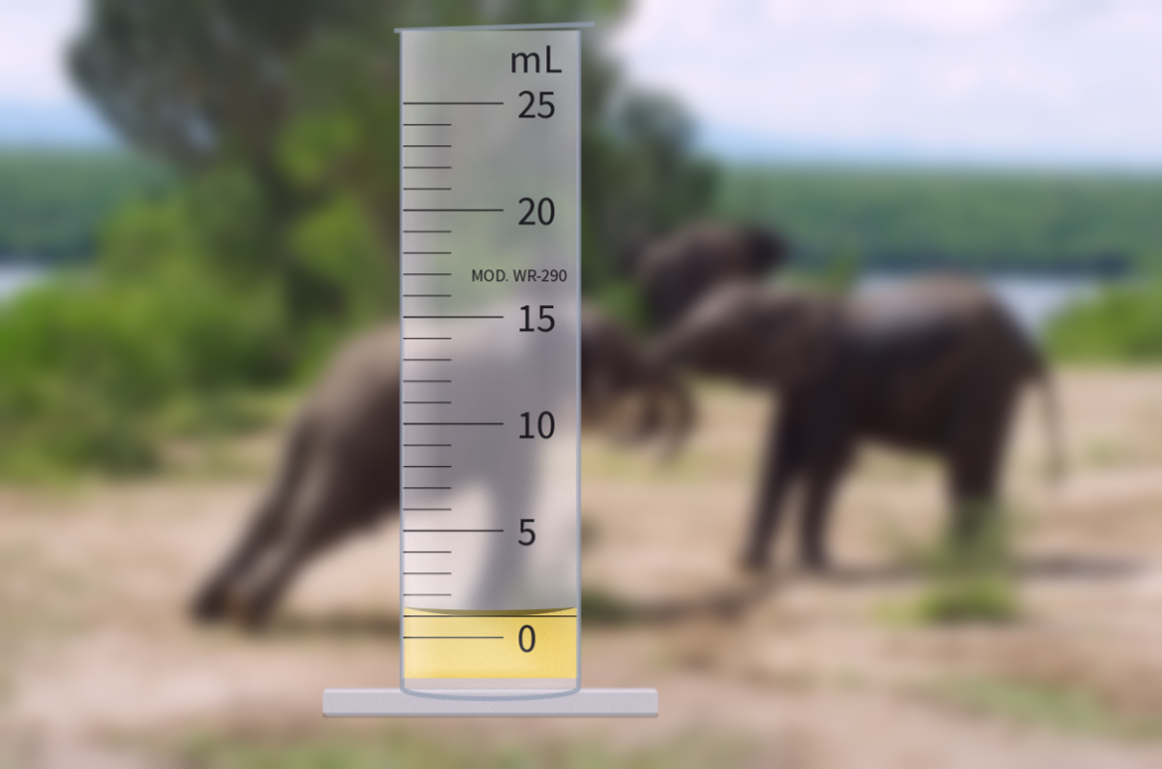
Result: 1 mL
